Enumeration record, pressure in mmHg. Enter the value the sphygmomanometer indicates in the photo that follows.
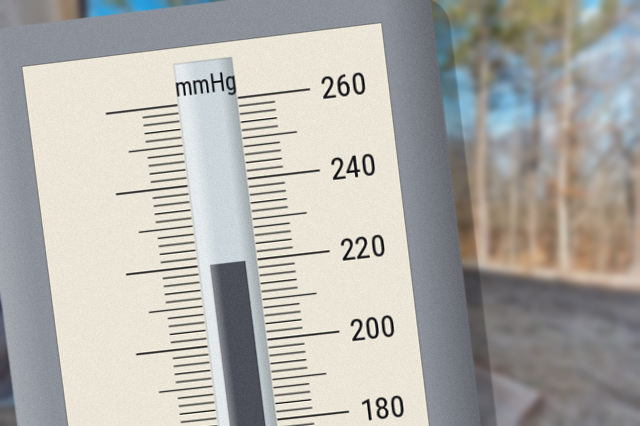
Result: 220 mmHg
